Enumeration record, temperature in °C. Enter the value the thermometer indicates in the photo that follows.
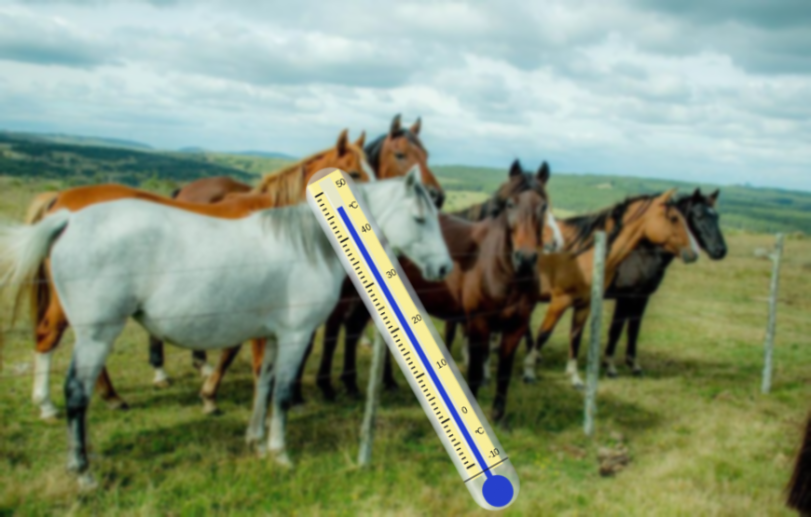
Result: 46 °C
